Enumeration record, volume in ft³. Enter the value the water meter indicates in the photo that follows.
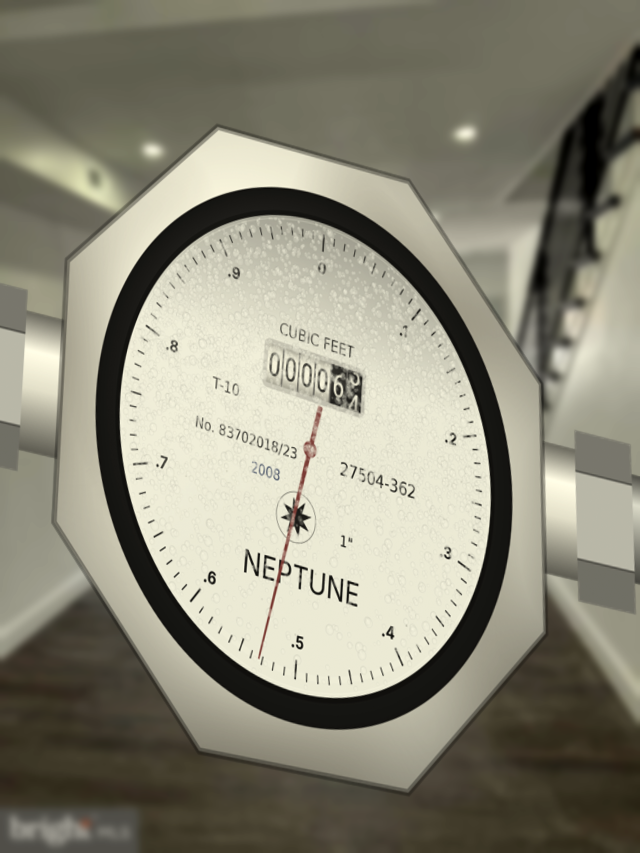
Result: 63.53 ft³
